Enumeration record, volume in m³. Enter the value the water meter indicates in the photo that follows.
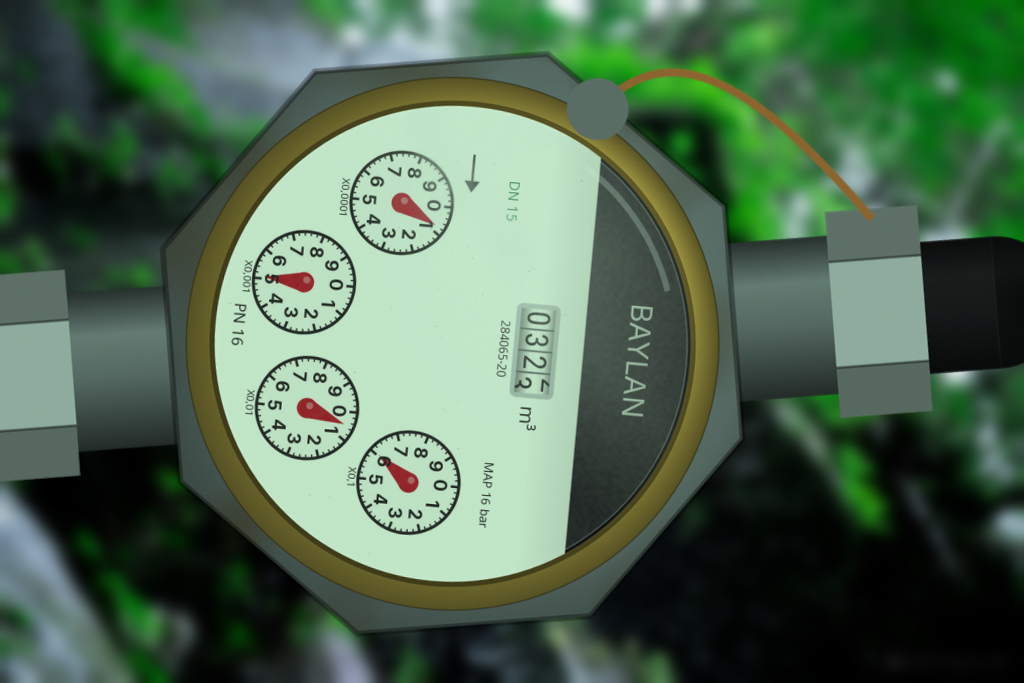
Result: 322.6050 m³
